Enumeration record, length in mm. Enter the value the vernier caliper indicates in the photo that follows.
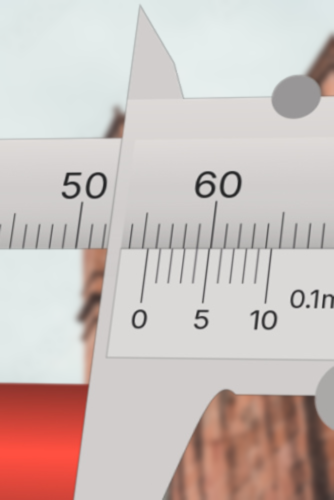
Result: 55.4 mm
